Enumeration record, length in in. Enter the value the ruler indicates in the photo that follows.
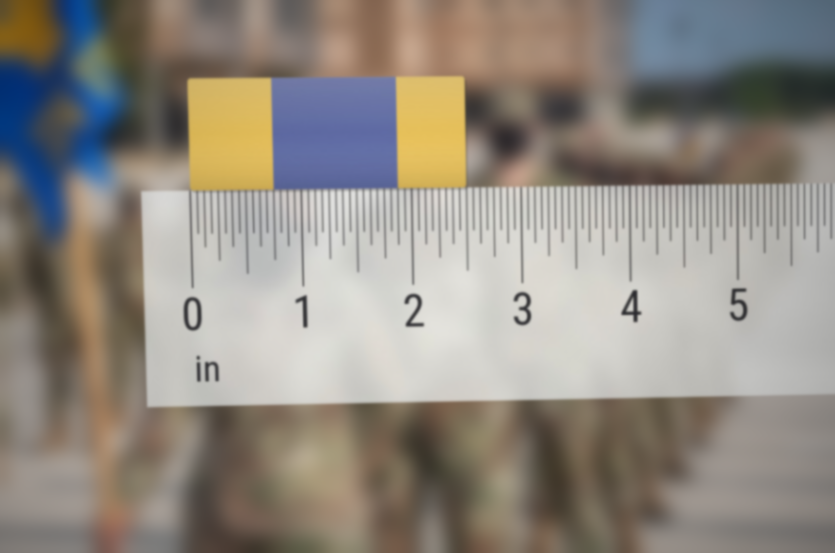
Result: 2.5 in
